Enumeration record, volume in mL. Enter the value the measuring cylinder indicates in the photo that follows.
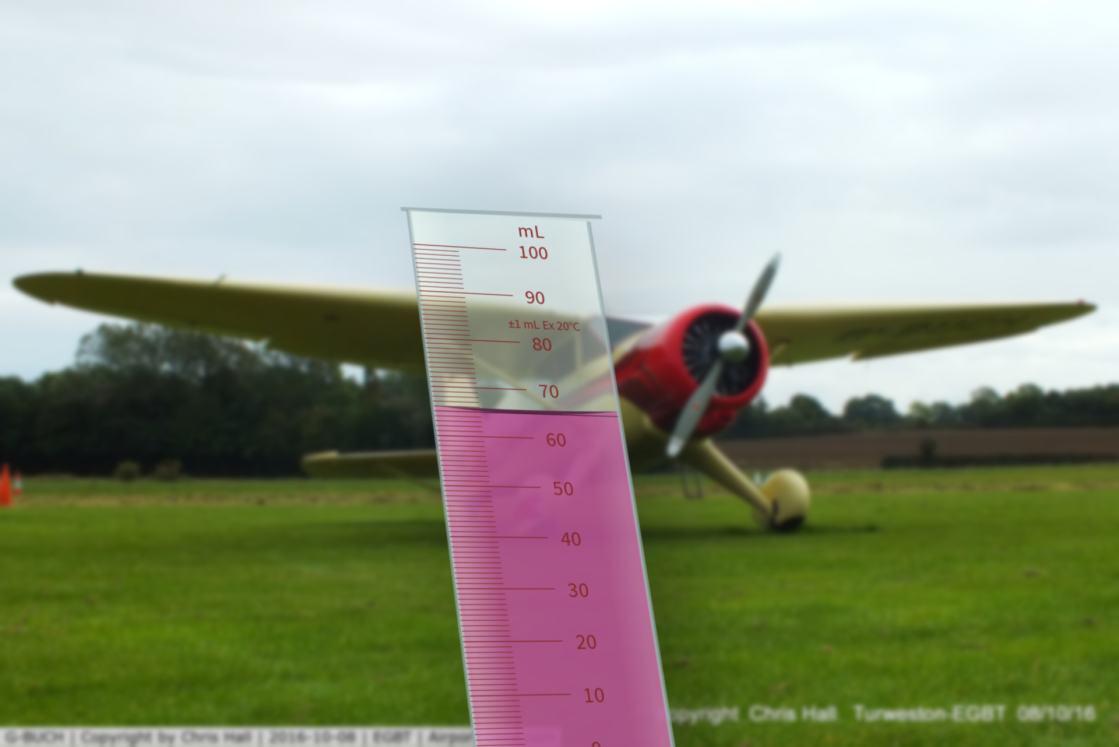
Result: 65 mL
